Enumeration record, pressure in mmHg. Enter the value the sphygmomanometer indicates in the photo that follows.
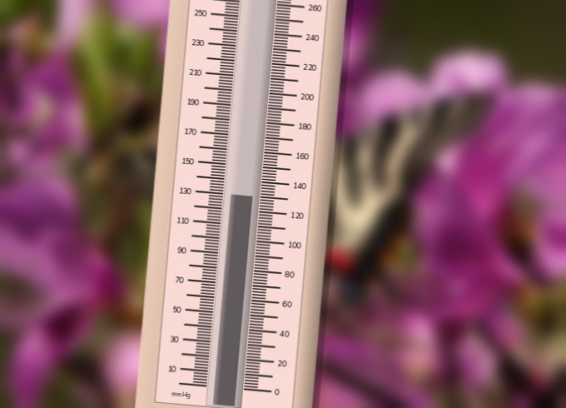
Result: 130 mmHg
